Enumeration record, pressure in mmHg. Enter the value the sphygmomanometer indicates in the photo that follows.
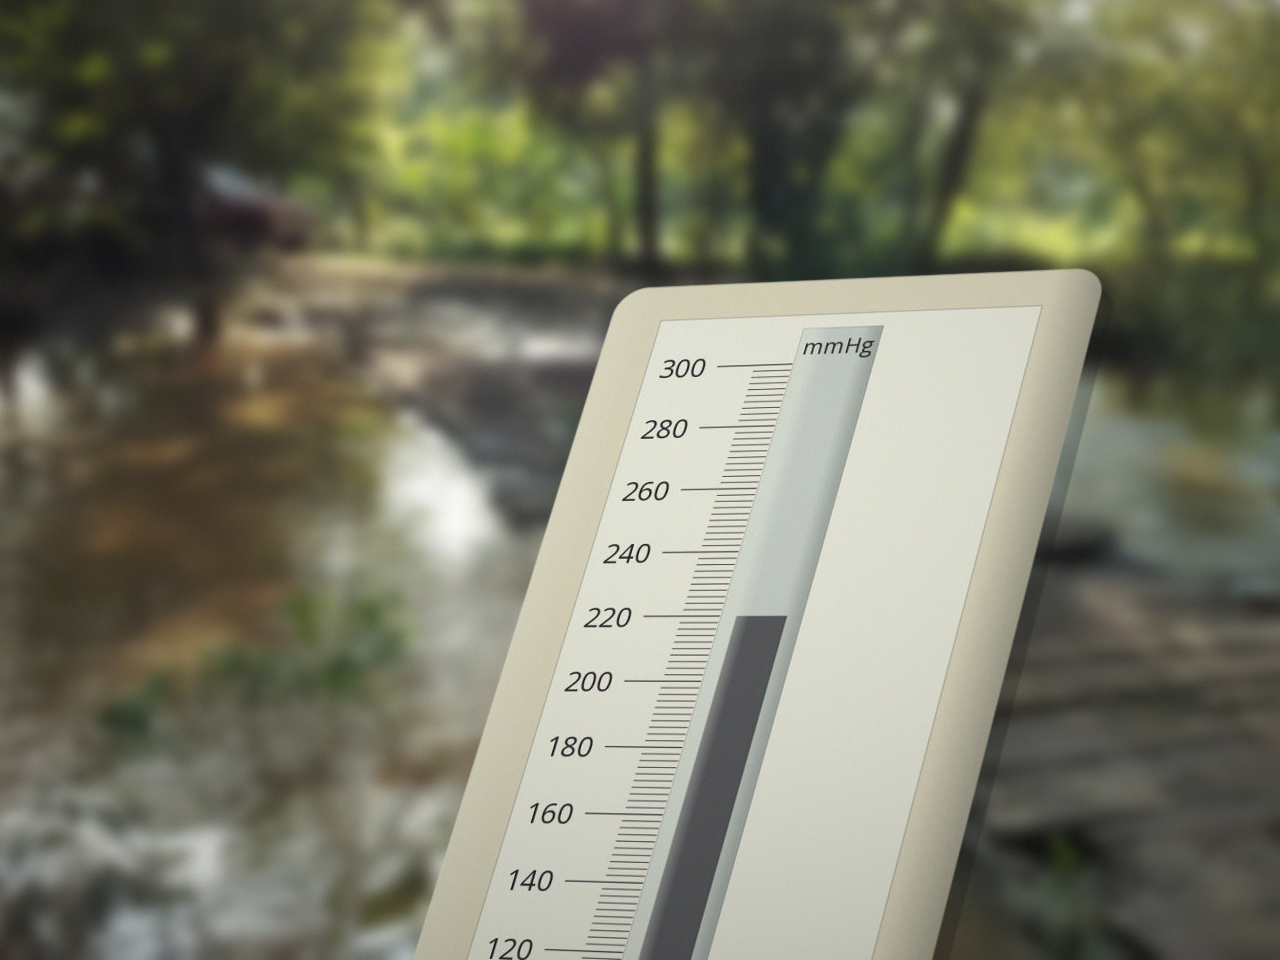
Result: 220 mmHg
